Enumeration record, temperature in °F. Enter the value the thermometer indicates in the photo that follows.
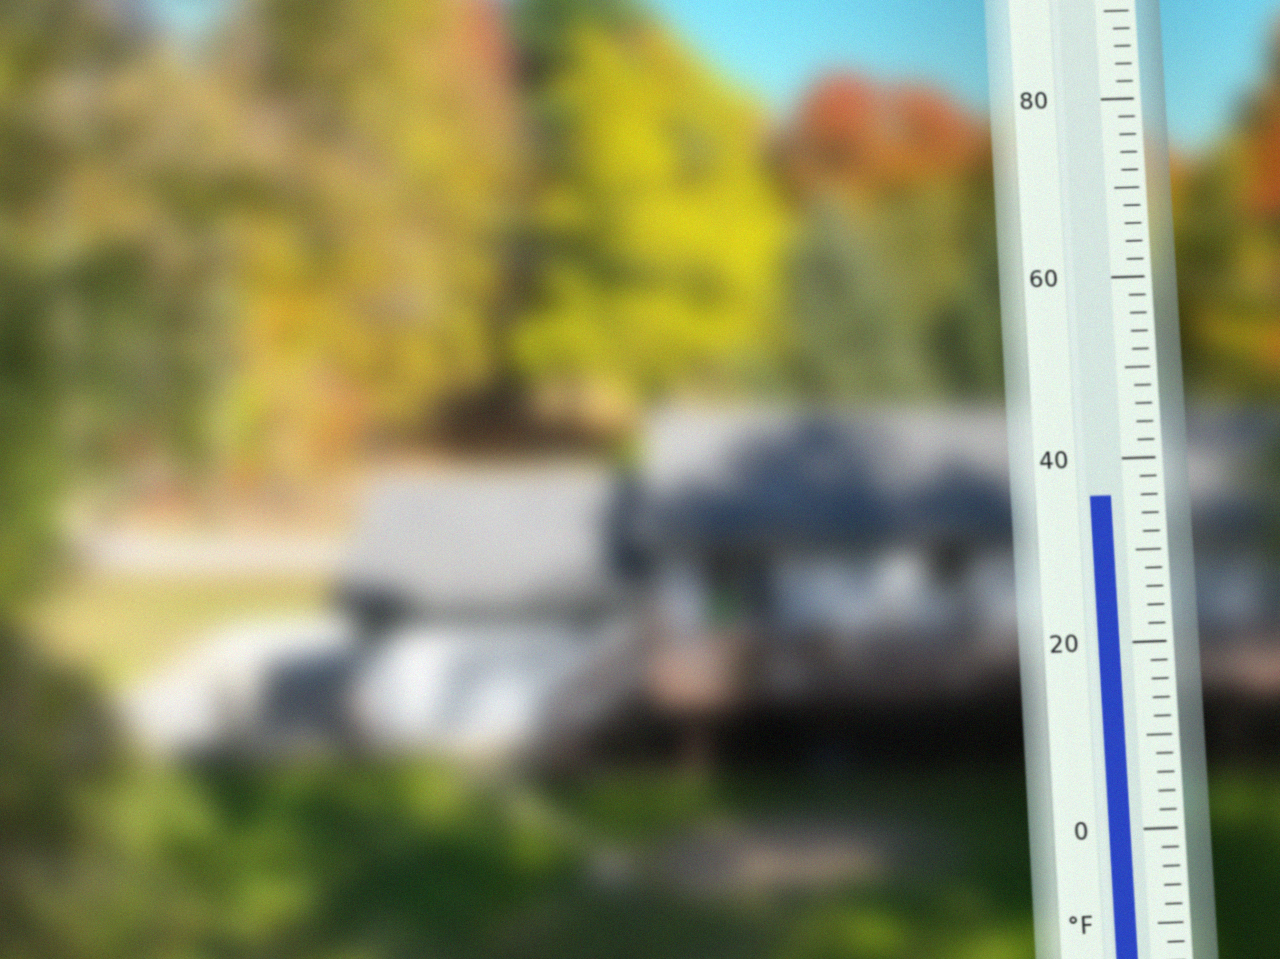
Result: 36 °F
